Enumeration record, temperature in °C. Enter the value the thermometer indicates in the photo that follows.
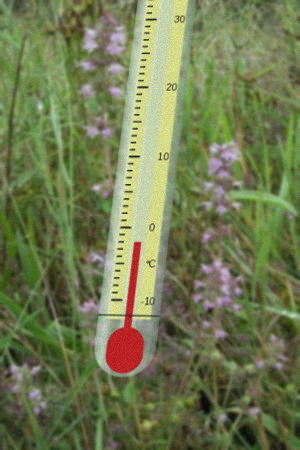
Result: -2 °C
